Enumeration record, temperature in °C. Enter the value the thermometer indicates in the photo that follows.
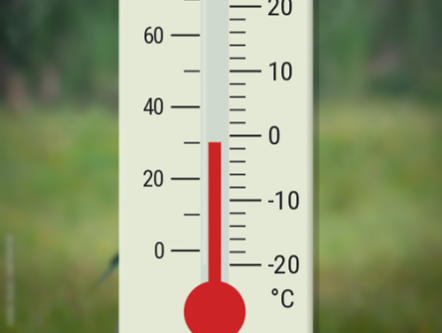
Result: -1 °C
